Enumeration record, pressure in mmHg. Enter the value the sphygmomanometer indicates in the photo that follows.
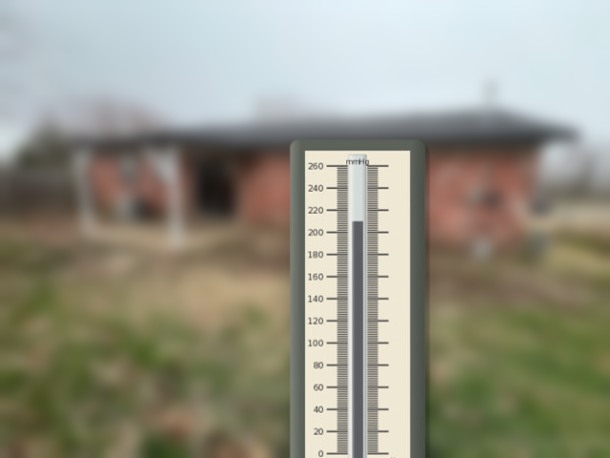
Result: 210 mmHg
